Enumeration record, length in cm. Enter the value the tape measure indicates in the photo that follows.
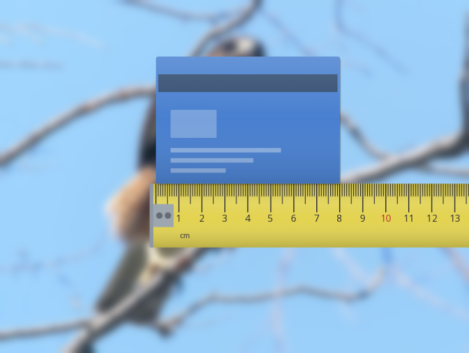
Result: 8 cm
